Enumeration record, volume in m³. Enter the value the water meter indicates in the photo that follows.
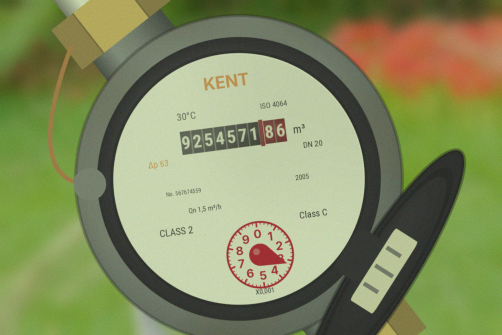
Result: 9254571.863 m³
